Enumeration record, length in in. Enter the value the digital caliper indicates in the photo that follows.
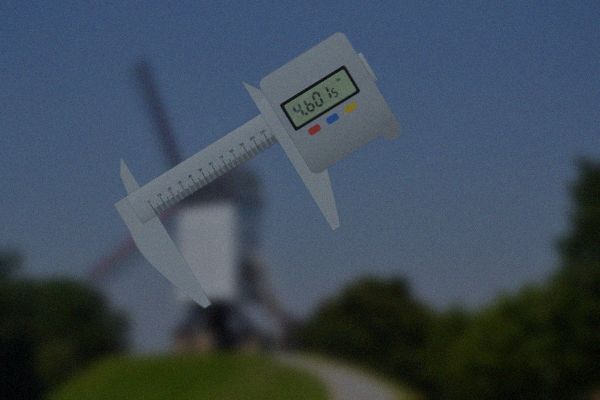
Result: 4.6015 in
